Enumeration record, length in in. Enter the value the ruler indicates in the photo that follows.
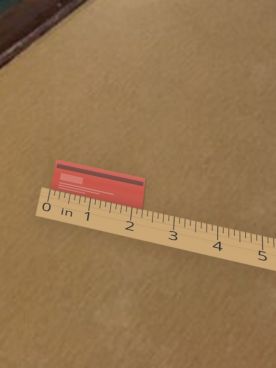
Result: 2.25 in
